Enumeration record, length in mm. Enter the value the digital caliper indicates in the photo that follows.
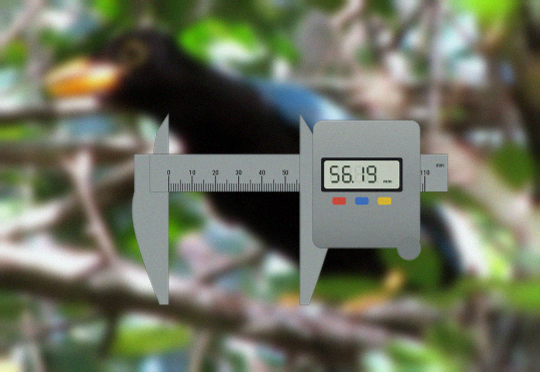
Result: 56.19 mm
